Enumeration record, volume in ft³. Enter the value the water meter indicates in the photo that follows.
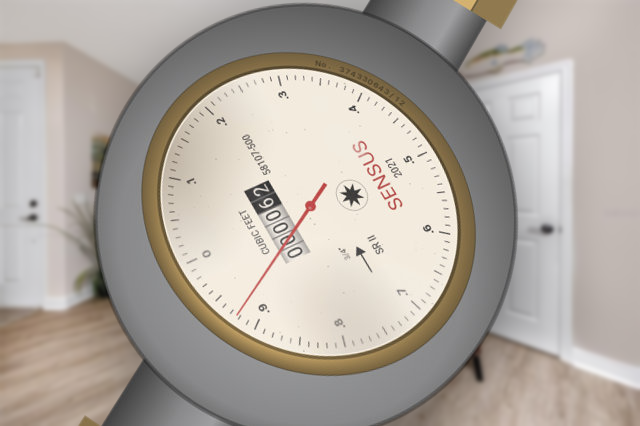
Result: 61.92 ft³
